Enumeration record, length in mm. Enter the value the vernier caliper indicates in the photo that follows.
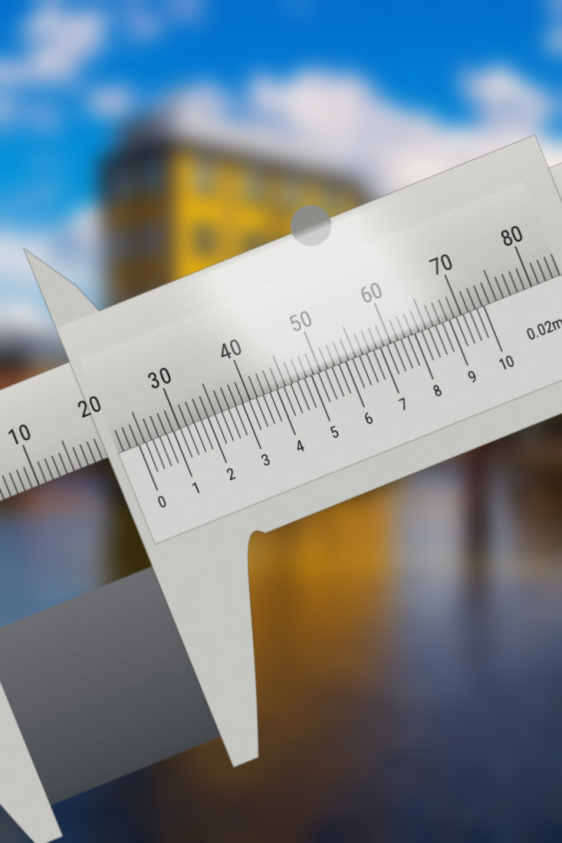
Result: 24.2 mm
